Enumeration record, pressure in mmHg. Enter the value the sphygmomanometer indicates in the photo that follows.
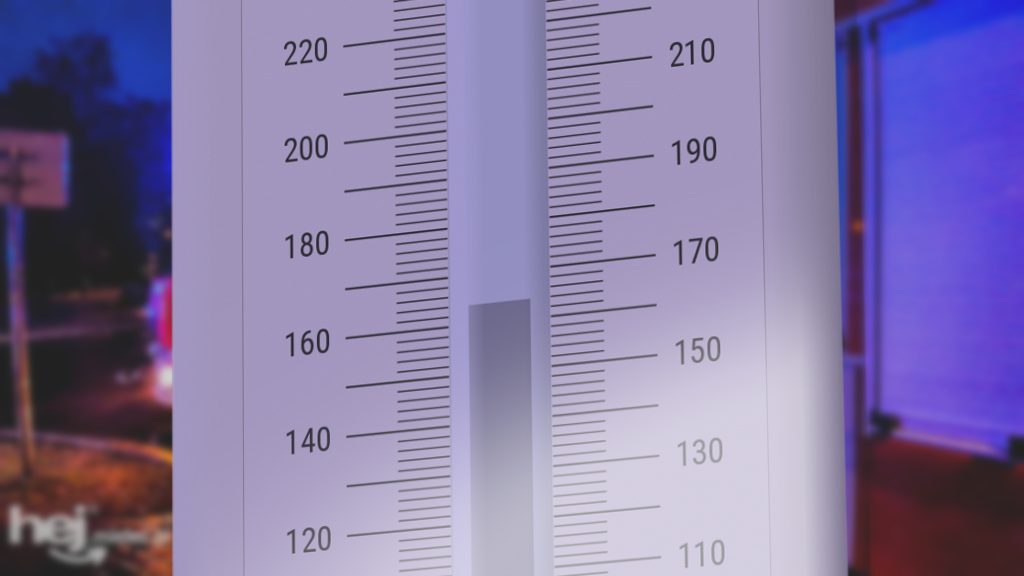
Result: 164 mmHg
